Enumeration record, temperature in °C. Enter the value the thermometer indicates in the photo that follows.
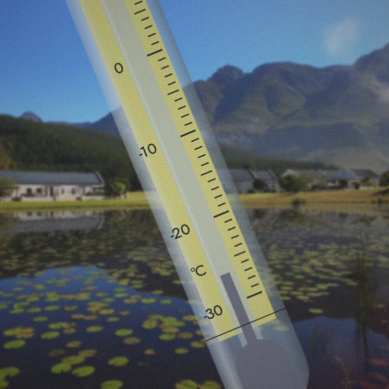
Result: -26.5 °C
